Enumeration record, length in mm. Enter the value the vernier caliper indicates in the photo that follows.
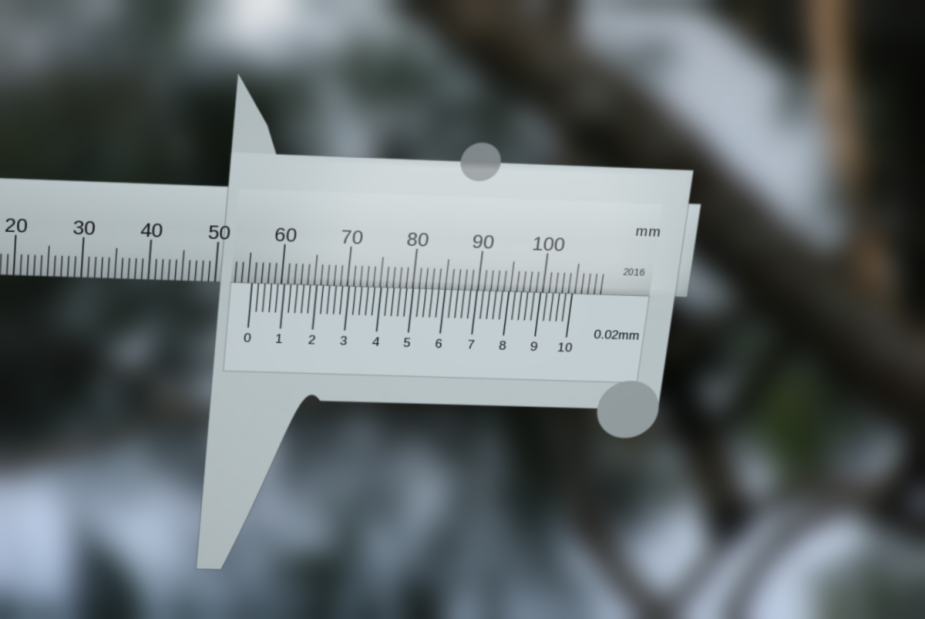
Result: 55.6 mm
